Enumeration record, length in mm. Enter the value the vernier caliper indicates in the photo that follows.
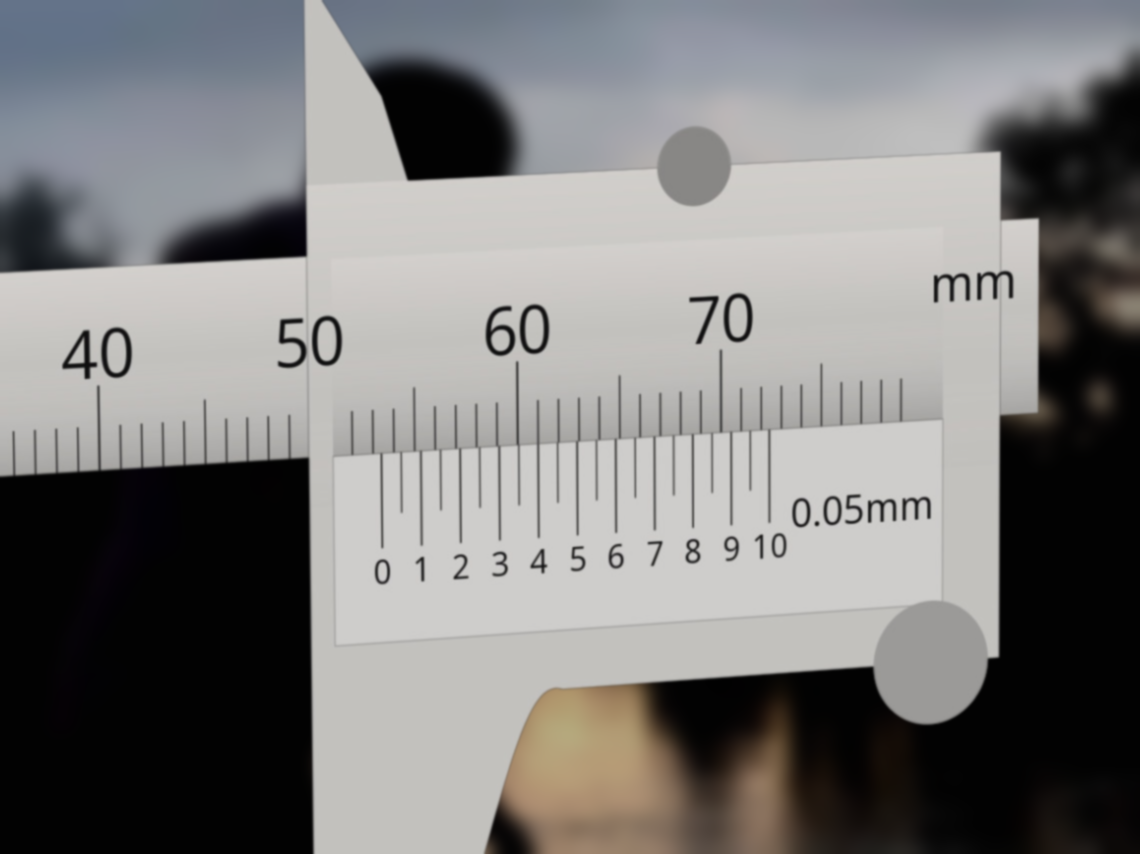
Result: 53.4 mm
